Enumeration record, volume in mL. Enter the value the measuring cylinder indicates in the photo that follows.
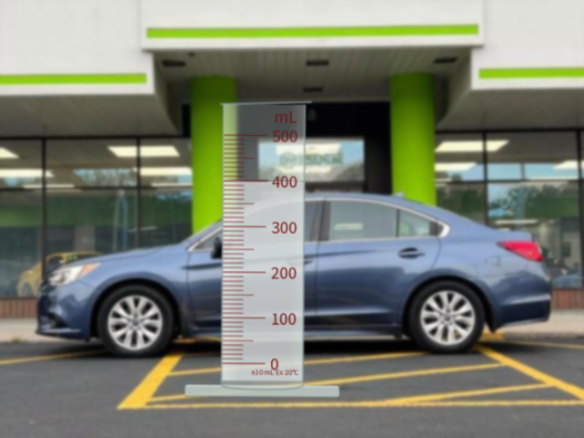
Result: 400 mL
